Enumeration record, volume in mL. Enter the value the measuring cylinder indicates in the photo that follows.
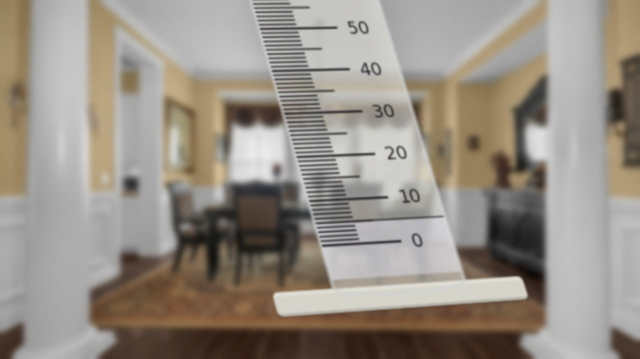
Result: 5 mL
